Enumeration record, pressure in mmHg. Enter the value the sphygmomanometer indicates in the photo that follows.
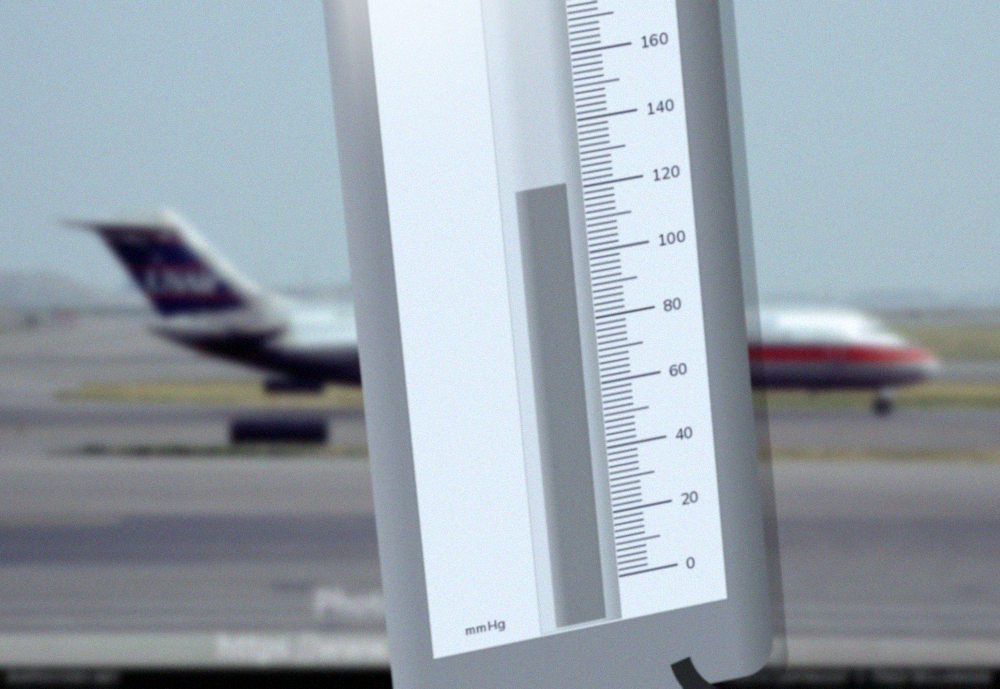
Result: 122 mmHg
